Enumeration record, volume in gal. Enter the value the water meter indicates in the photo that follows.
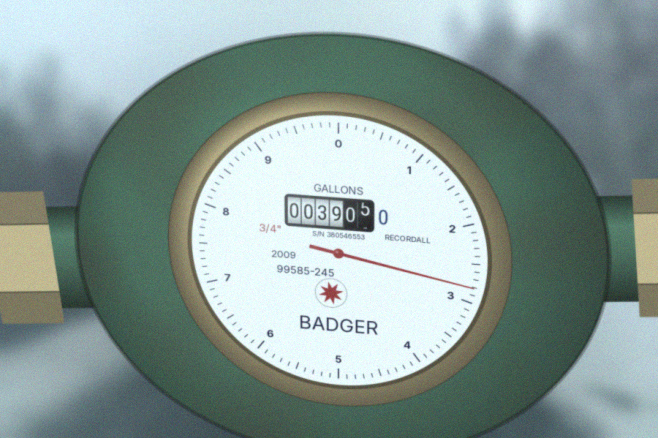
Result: 39052.8 gal
